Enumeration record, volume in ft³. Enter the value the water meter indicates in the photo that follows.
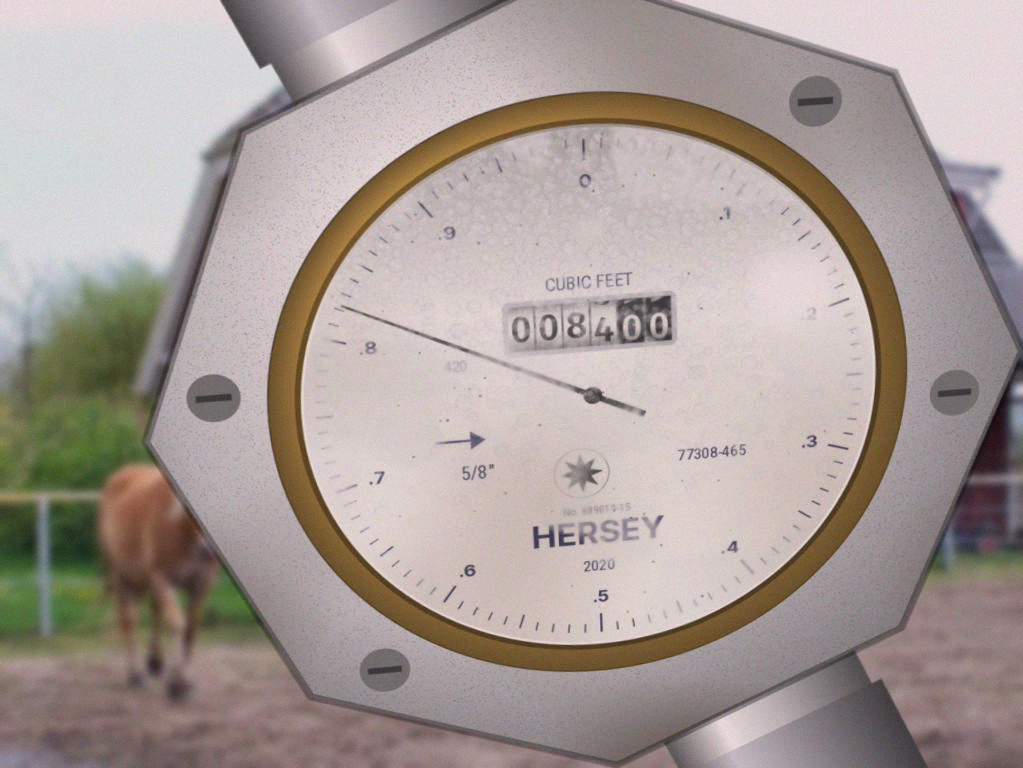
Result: 8399.82 ft³
